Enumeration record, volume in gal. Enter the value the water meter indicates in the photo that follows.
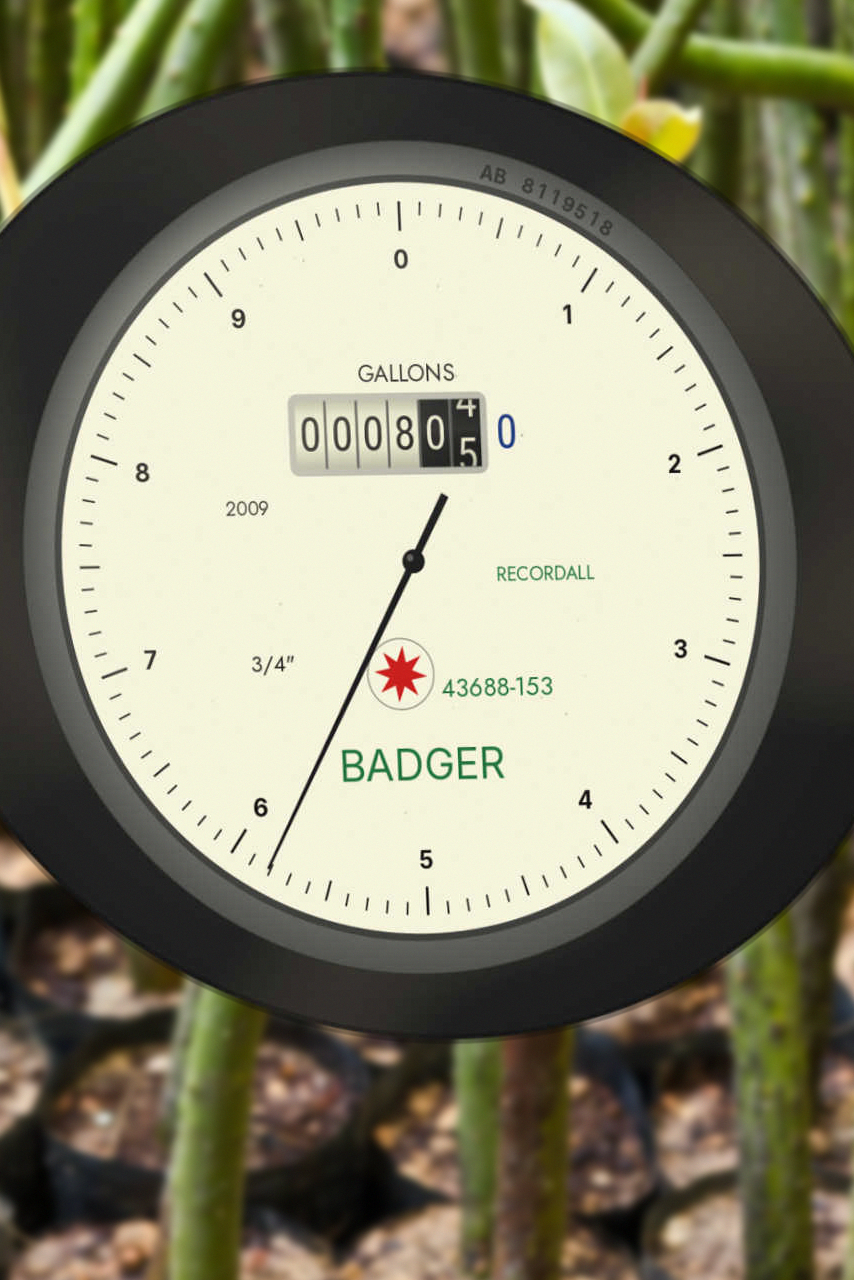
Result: 8045.8 gal
